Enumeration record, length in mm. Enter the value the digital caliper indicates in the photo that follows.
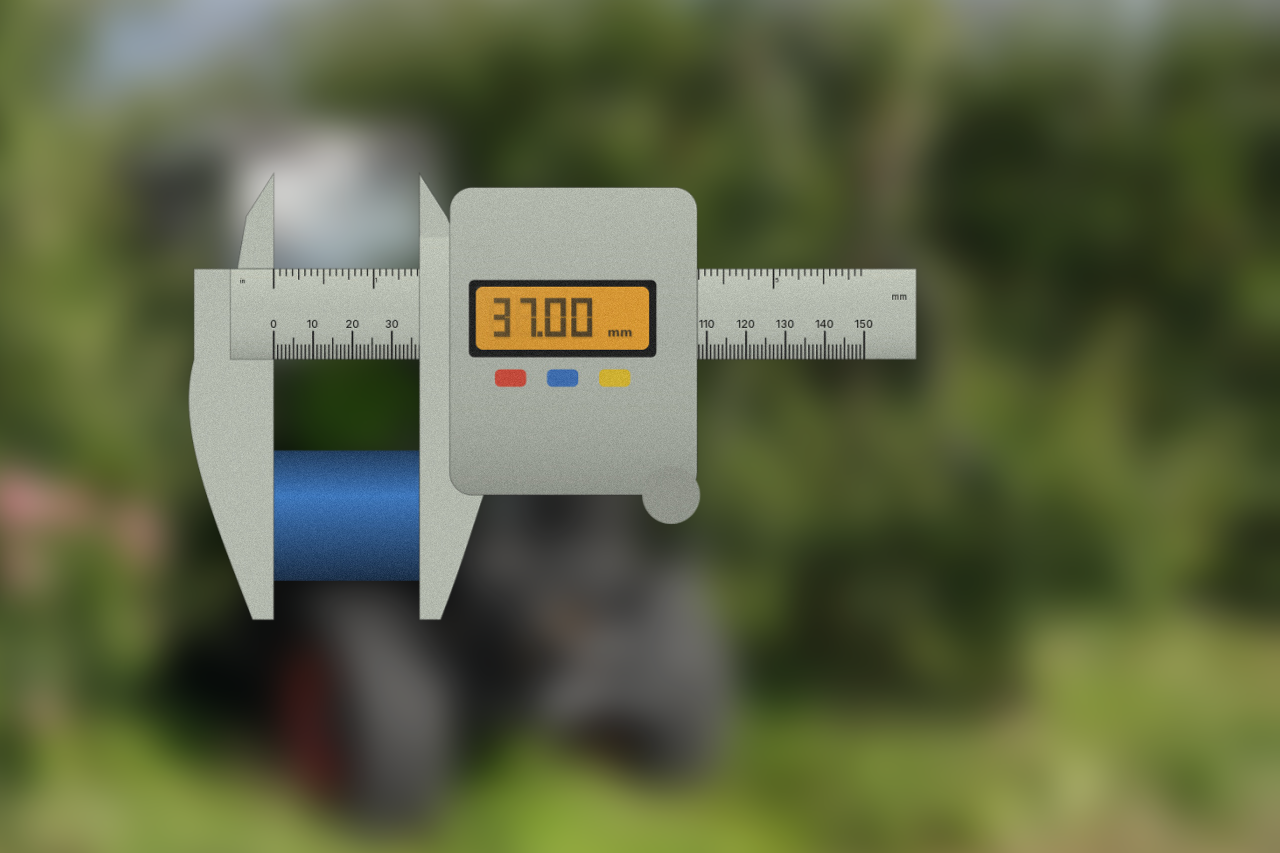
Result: 37.00 mm
